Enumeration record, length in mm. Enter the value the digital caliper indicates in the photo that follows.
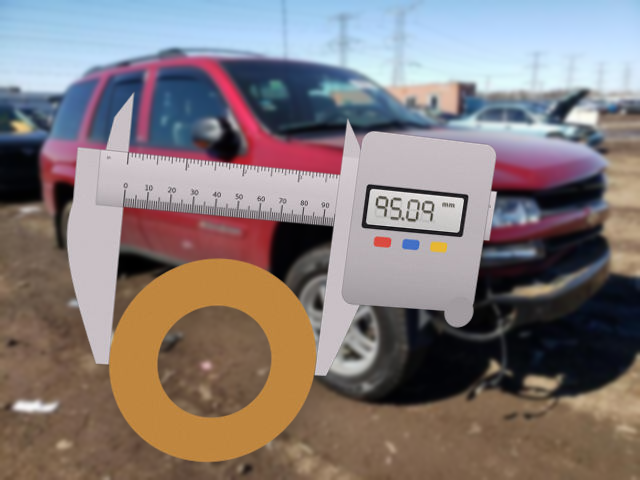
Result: 95.09 mm
